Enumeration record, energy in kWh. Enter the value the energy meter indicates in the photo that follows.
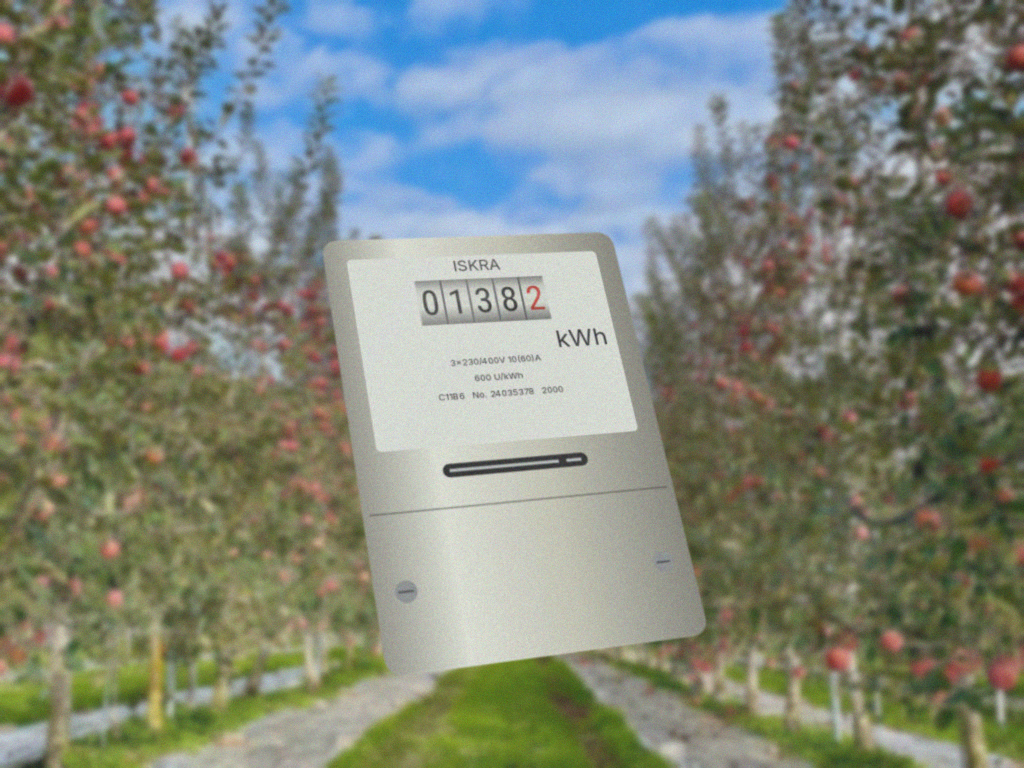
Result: 138.2 kWh
